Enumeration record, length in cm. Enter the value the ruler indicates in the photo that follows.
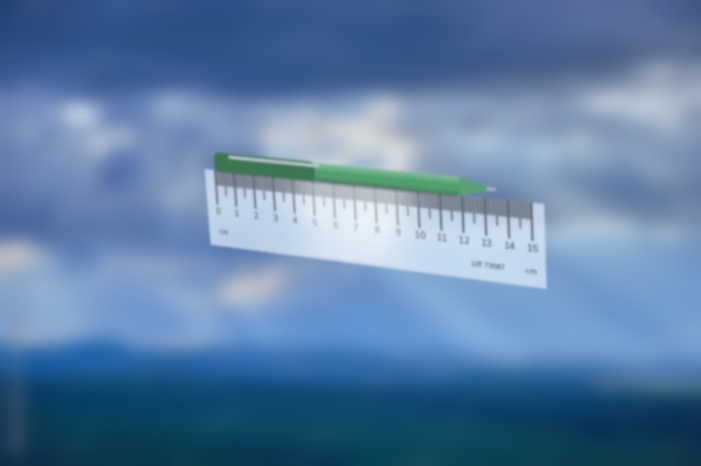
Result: 13.5 cm
